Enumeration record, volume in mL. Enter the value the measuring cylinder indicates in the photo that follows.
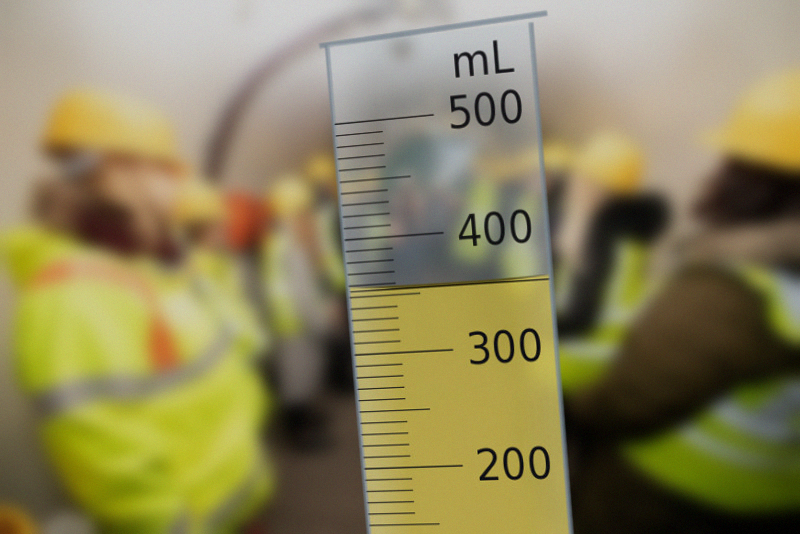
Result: 355 mL
